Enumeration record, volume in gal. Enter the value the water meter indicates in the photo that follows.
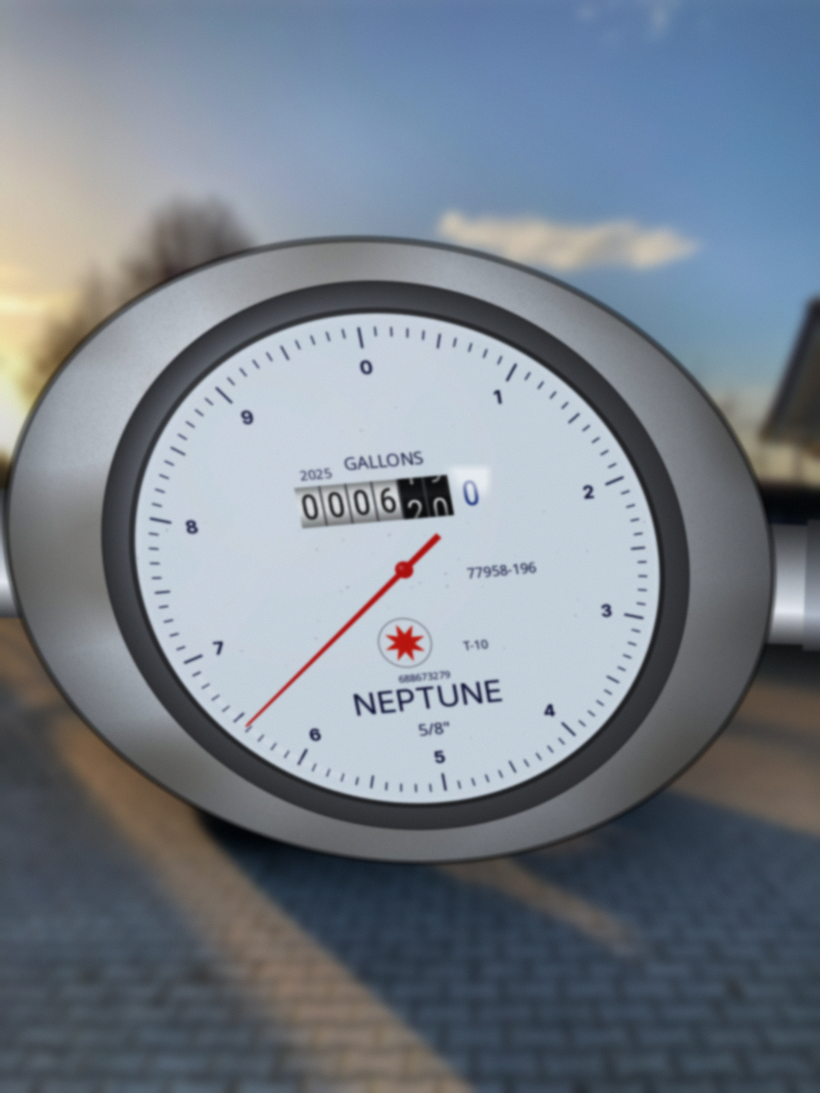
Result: 6196.4 gal
